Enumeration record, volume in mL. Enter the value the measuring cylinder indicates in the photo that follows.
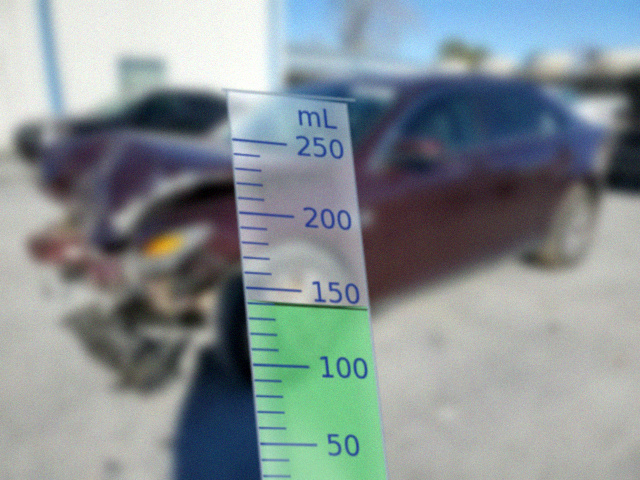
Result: 140 mL
